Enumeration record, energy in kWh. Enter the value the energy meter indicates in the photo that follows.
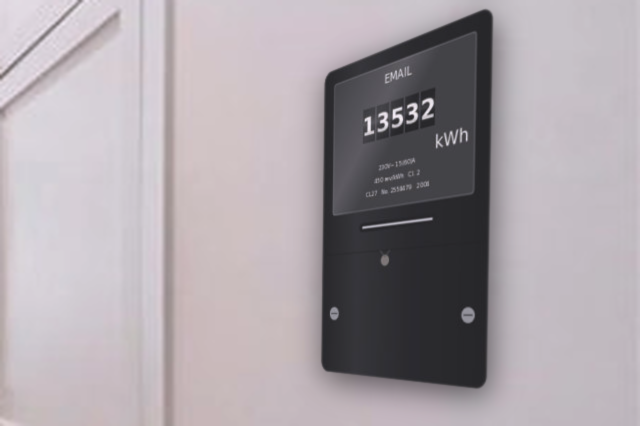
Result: 13532 kWh
